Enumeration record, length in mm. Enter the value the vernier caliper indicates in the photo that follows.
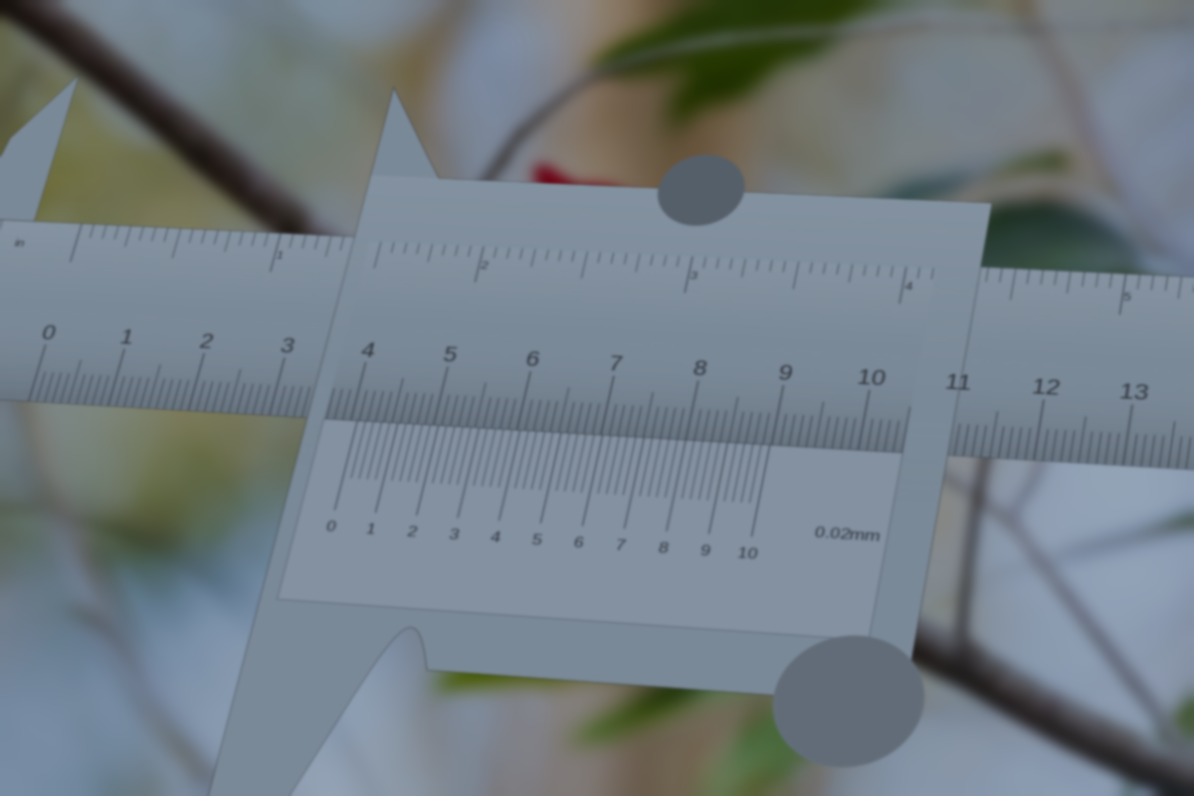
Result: 40.8 mm
